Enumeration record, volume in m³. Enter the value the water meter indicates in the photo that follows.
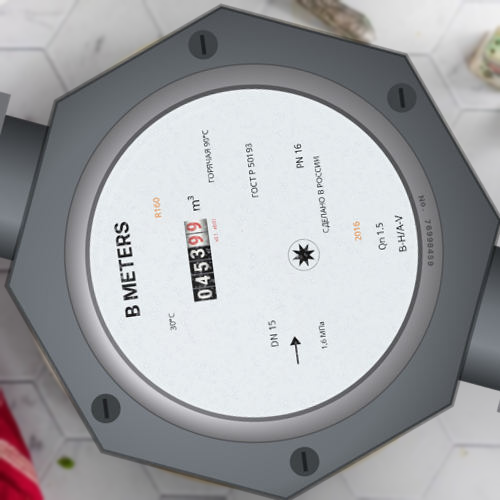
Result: 453.99 m³
